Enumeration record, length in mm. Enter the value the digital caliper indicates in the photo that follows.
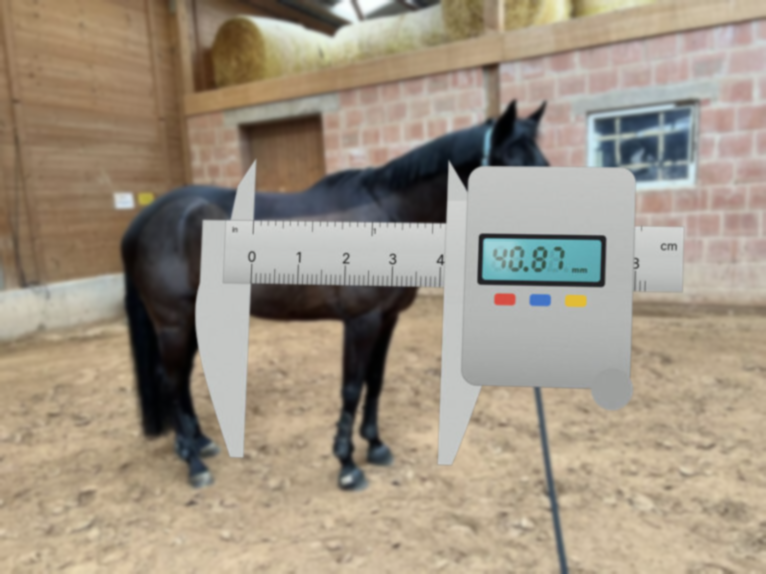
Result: 40.87 mm
